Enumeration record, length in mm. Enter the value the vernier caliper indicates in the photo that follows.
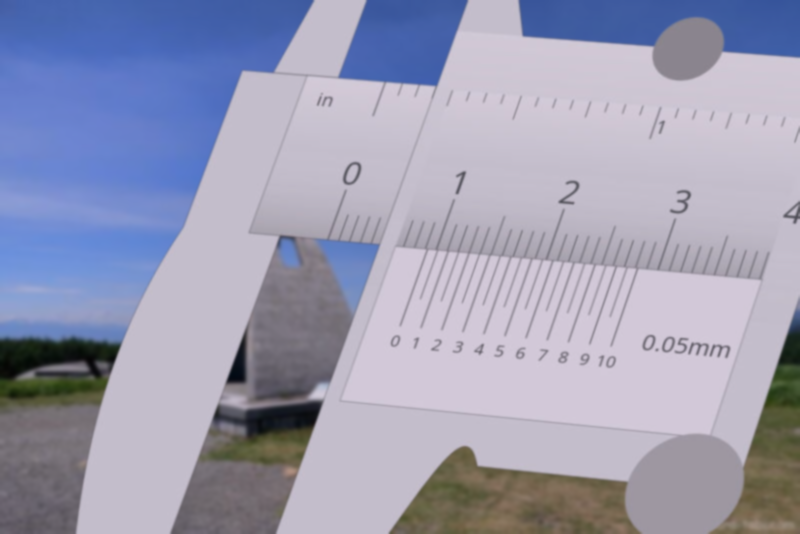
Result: 9.2 mm
